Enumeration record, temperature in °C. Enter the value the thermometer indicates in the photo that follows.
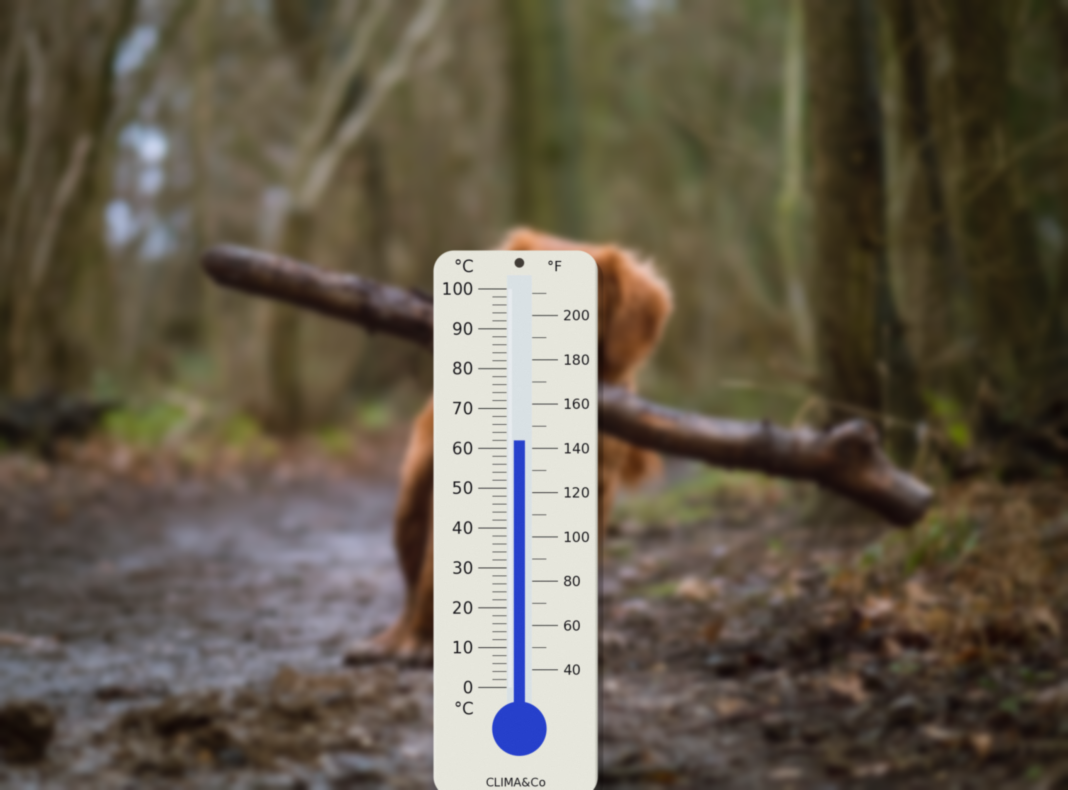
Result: 62 °C
